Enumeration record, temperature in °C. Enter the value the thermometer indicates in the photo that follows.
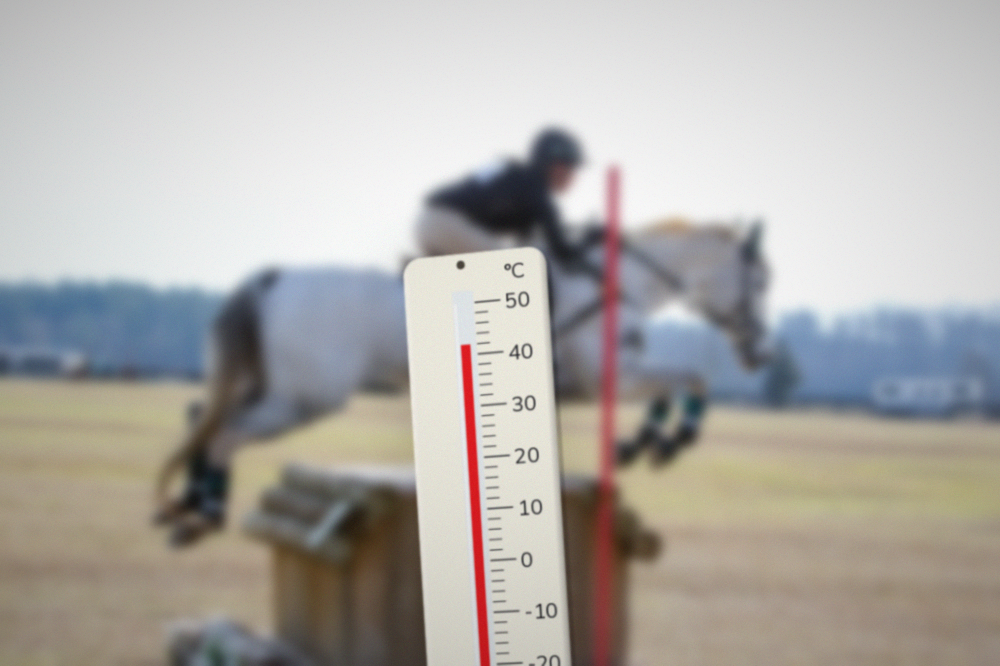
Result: 42 °C
